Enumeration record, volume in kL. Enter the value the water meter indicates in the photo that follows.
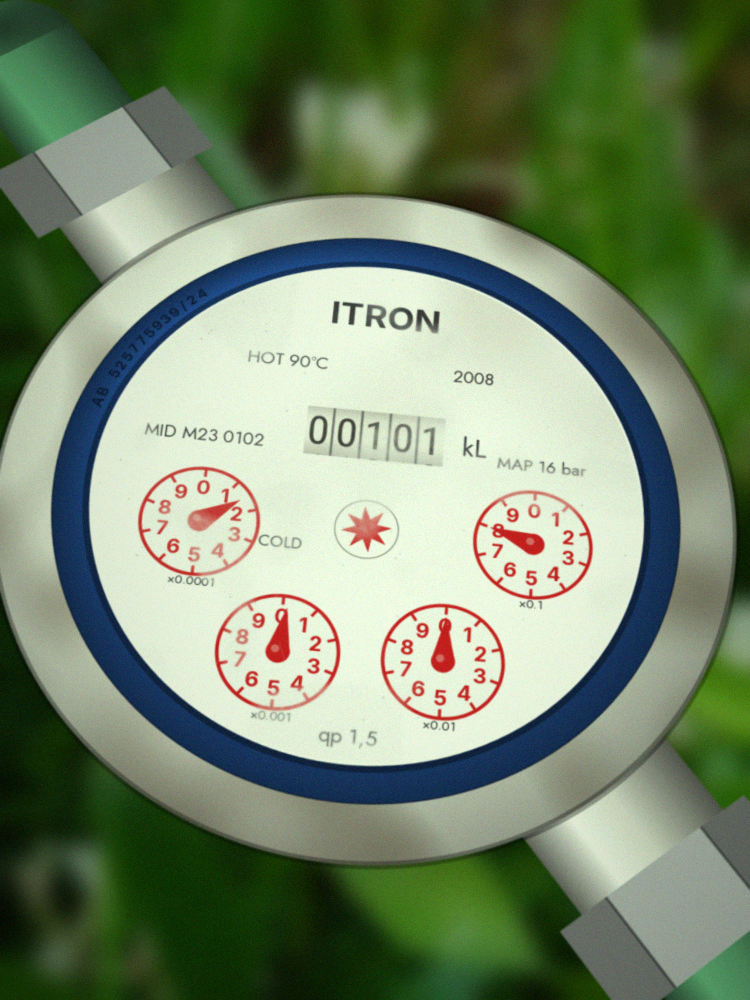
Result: 101.8001 kL
